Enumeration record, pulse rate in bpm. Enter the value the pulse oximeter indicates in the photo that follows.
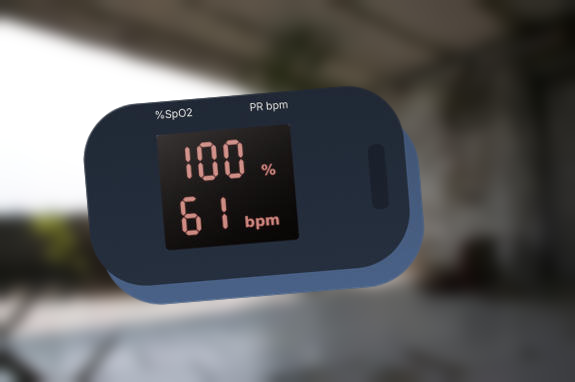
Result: 61 bpm
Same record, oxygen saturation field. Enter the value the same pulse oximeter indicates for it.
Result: 100 %
